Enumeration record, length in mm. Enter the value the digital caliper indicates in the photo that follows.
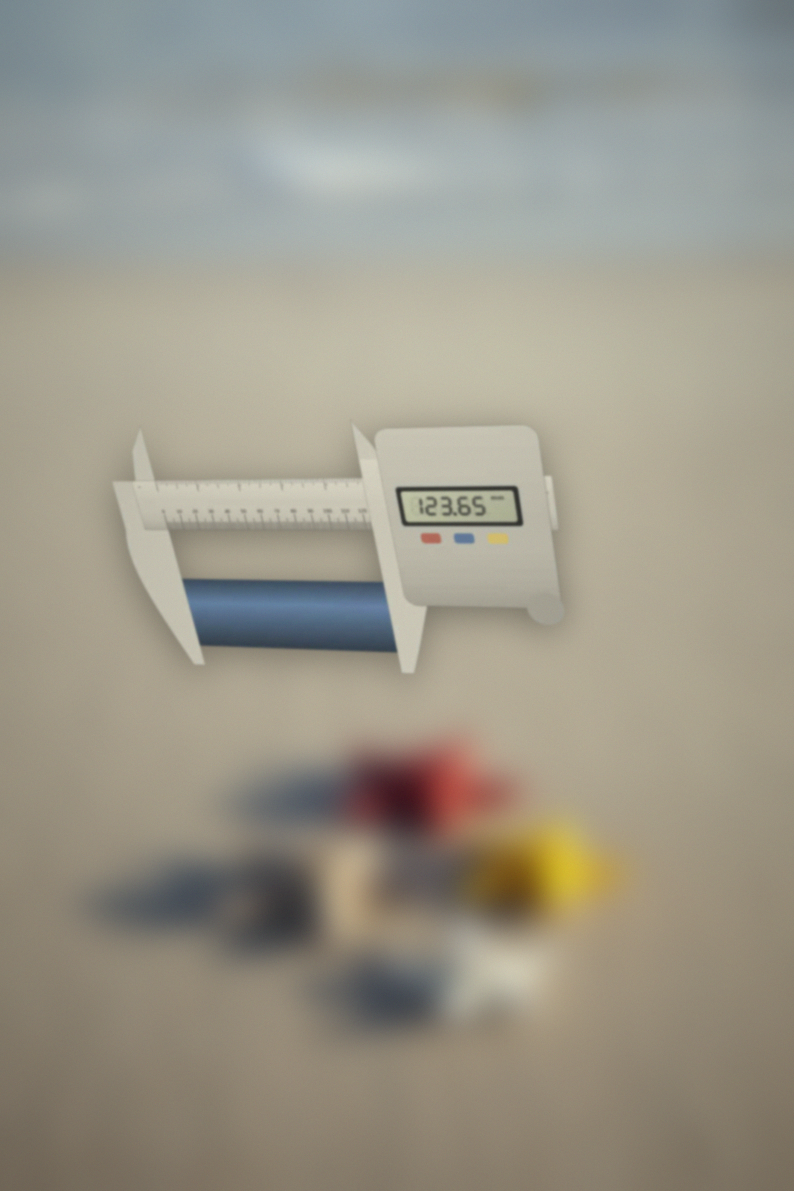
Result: 123.65 mm
